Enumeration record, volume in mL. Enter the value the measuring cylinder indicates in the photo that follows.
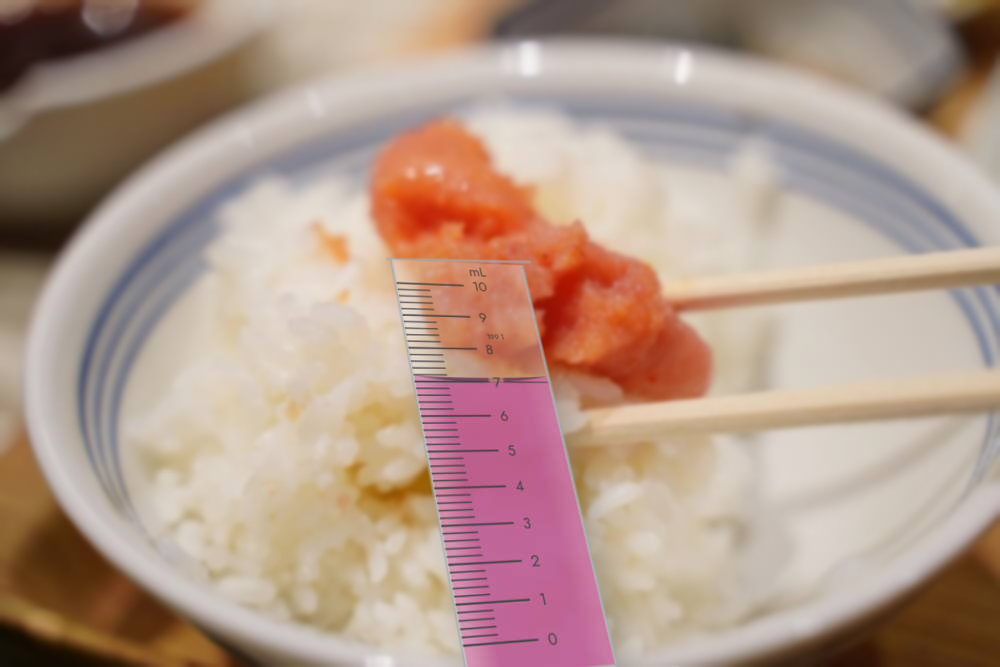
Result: 7 mL
